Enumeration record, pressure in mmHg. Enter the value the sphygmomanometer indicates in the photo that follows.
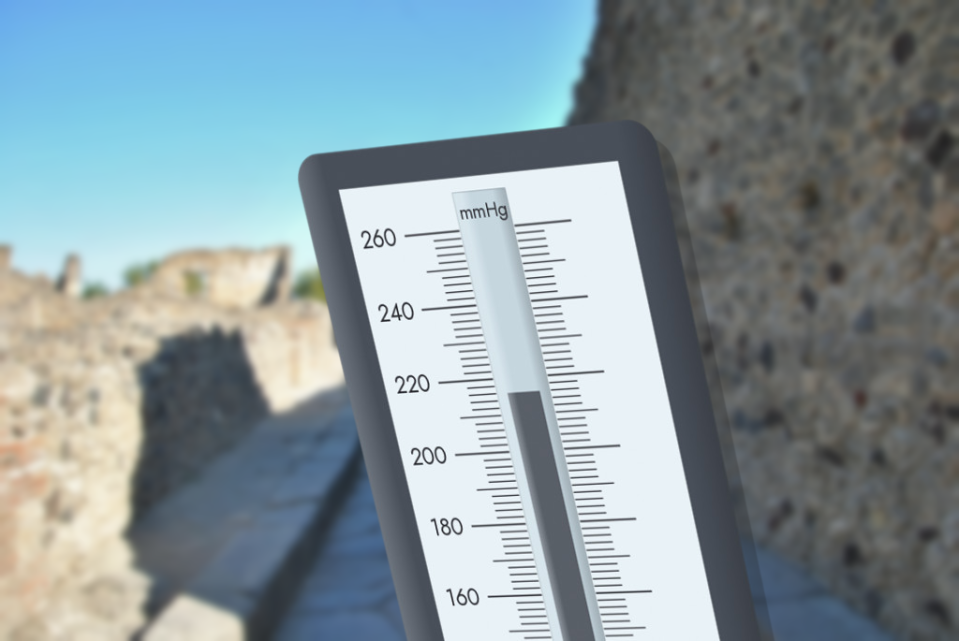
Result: 216 mmHg
